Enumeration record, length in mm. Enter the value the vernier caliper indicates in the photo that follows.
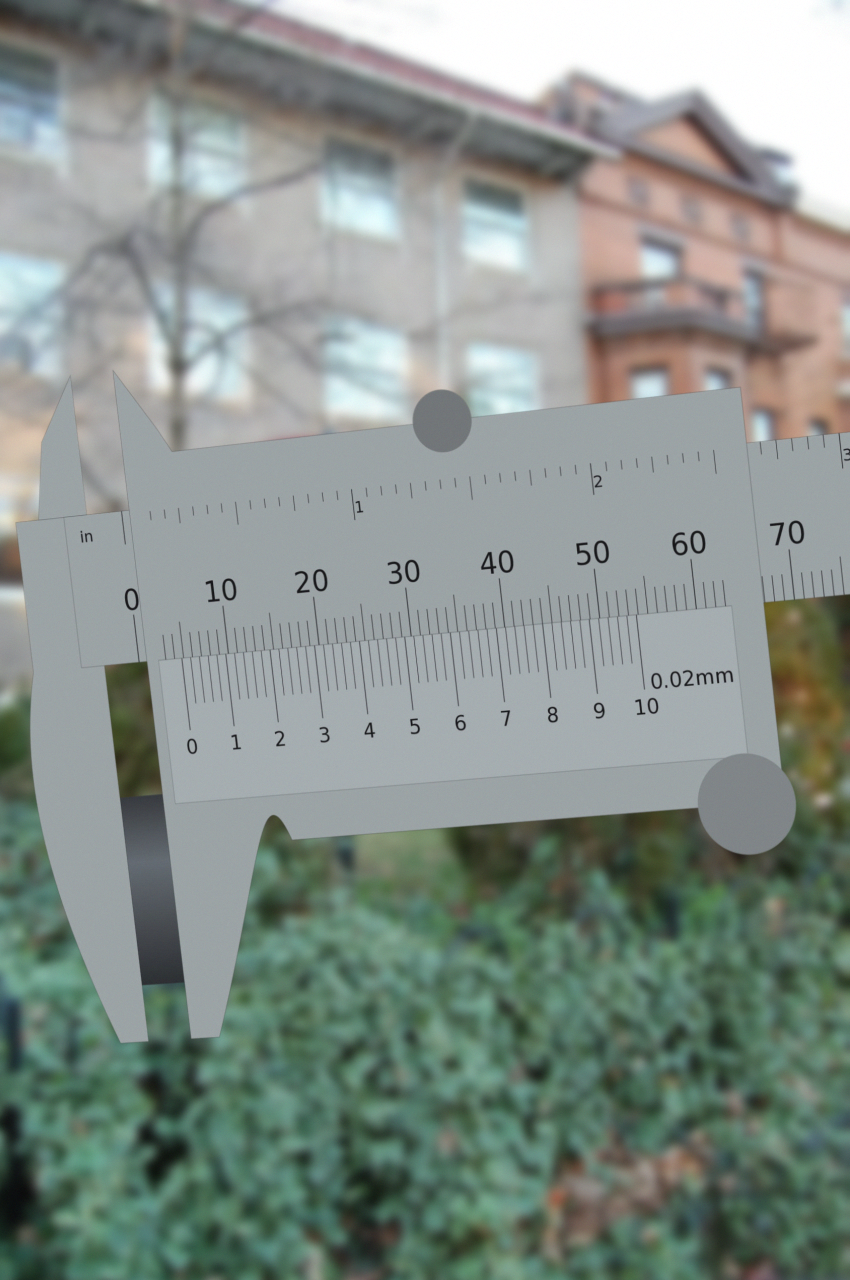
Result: 4.8 mm
